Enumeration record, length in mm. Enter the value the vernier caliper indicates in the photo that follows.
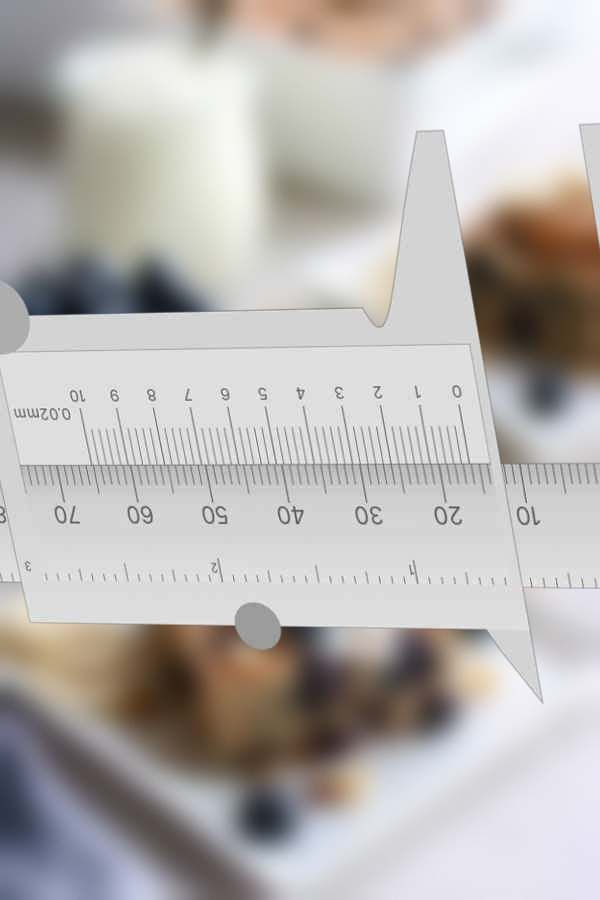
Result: 16.2 mm
